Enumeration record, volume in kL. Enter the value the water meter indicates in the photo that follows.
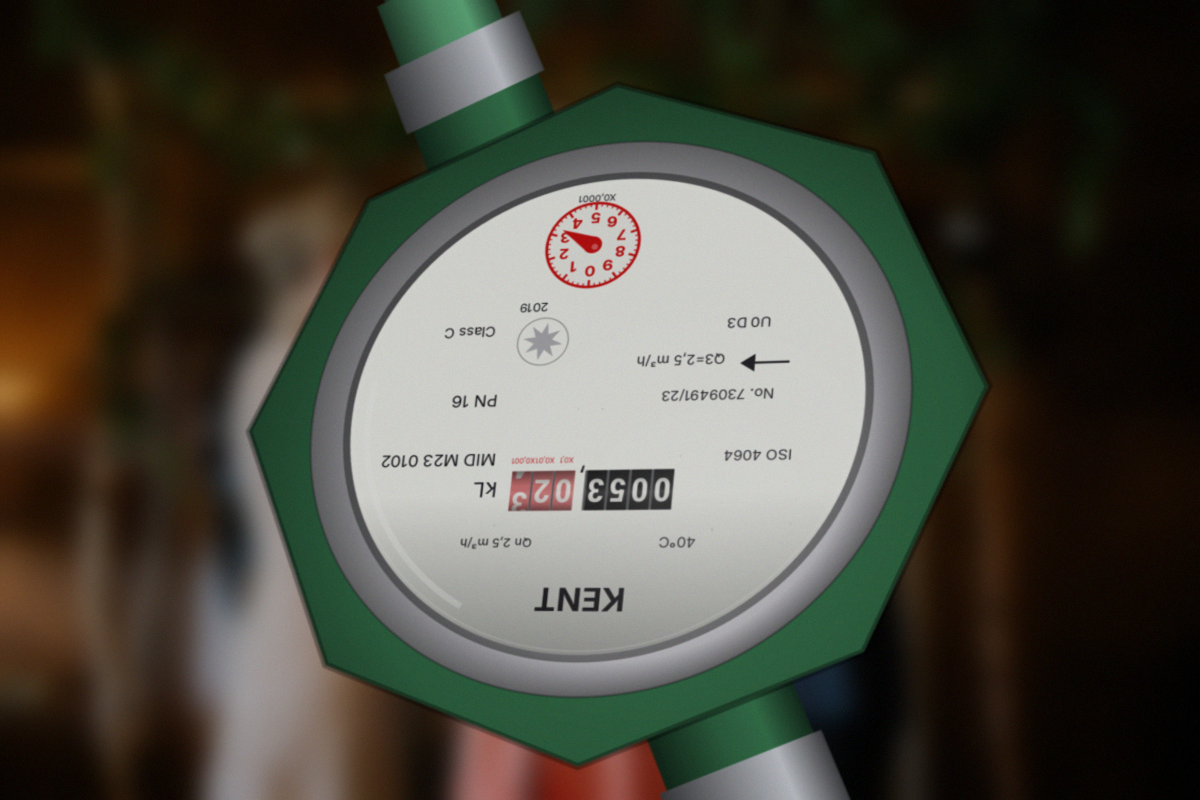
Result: 53.0233 kL
